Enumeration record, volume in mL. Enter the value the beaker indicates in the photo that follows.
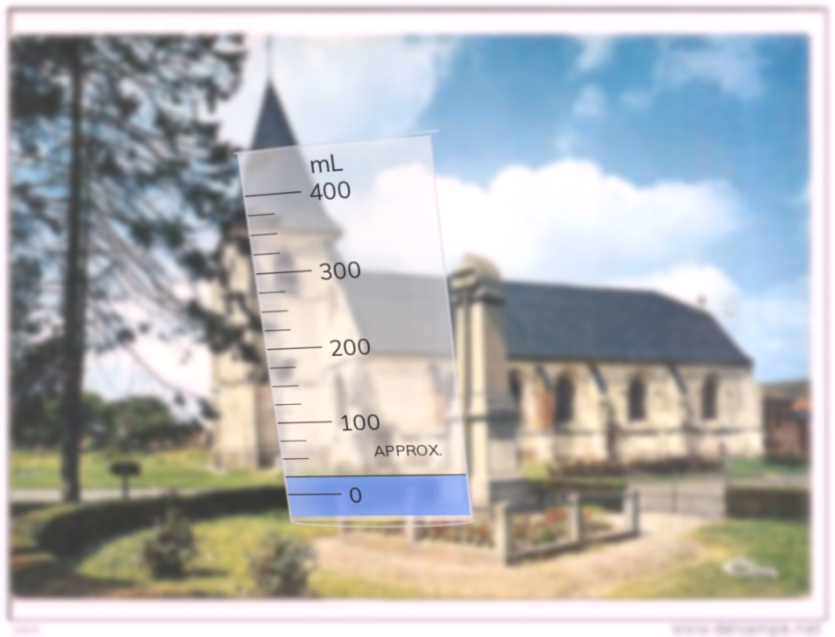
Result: 25 mL
